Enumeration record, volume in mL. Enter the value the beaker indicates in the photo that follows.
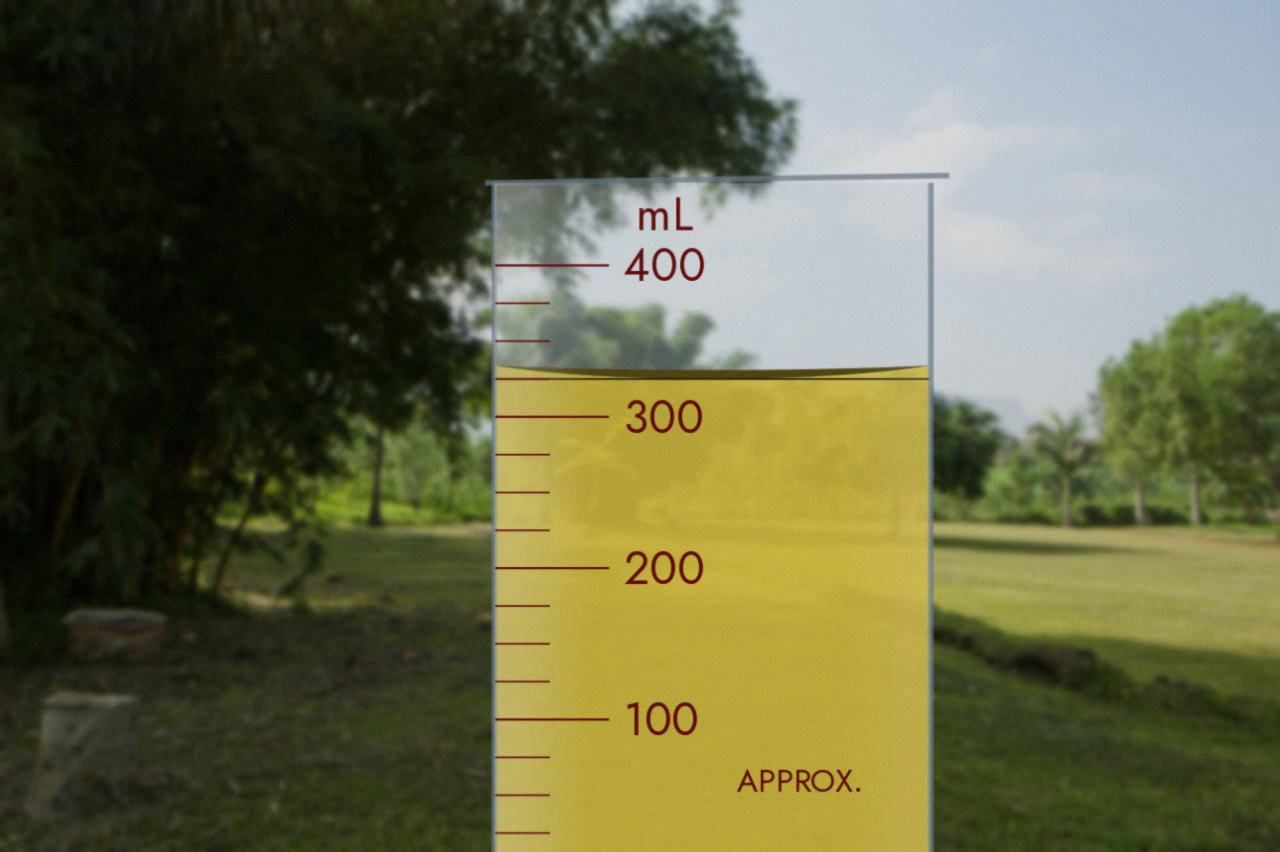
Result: 325 mL
